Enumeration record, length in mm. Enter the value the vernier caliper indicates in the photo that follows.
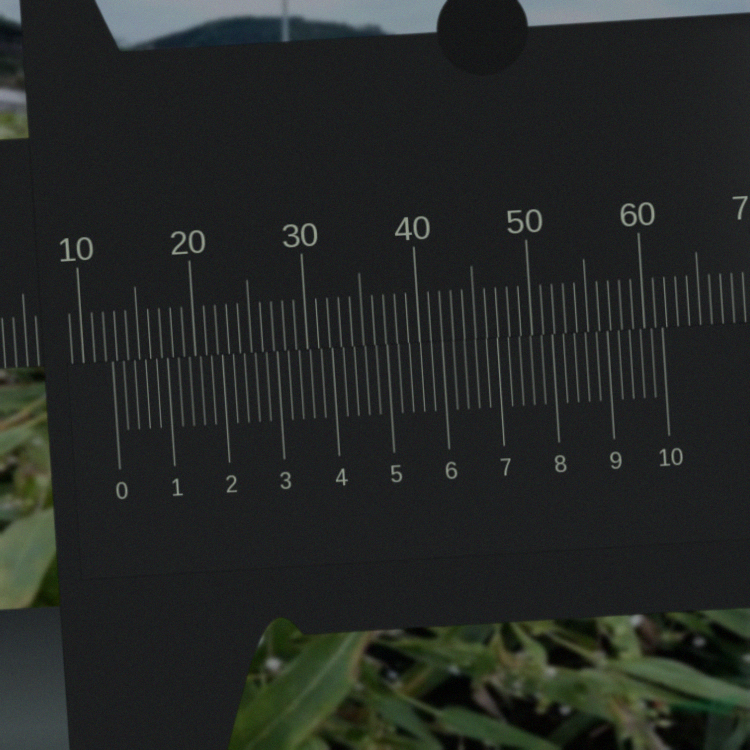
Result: 12.6 mm
